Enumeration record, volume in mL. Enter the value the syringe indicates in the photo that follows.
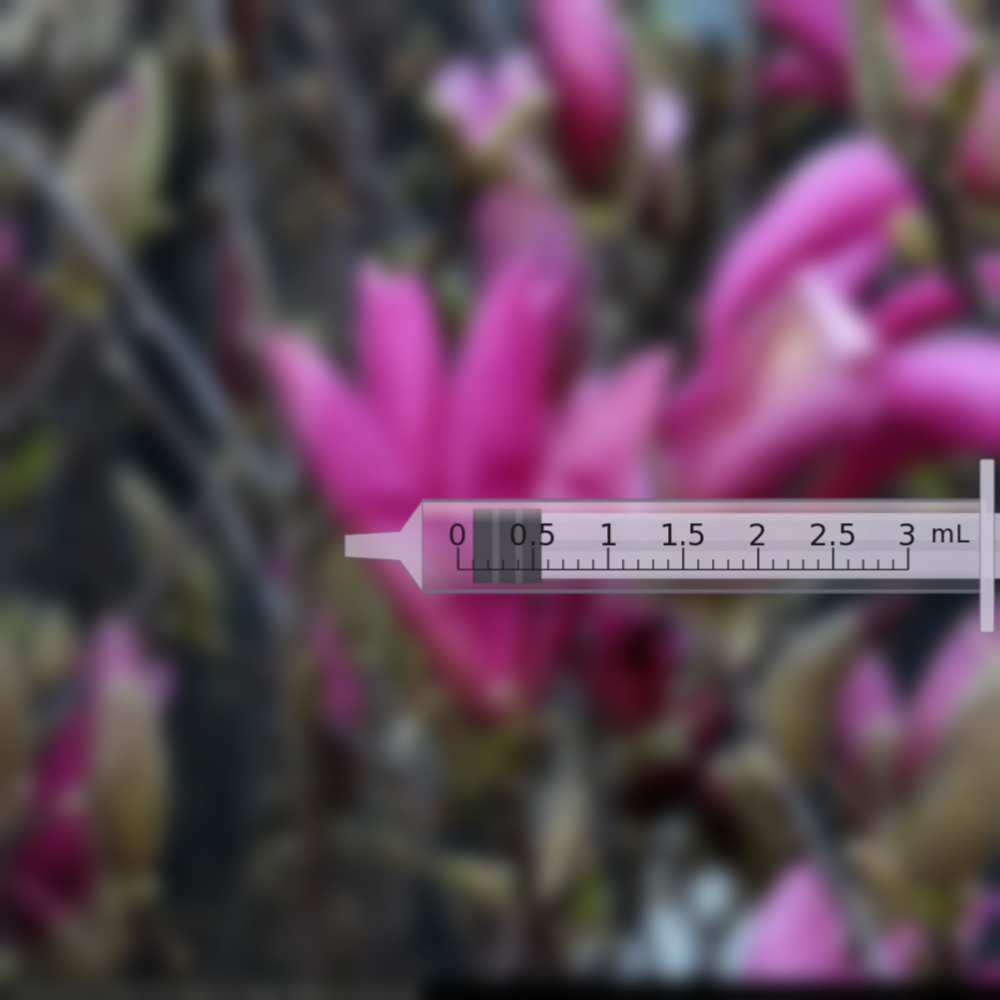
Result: 0.1 mL
